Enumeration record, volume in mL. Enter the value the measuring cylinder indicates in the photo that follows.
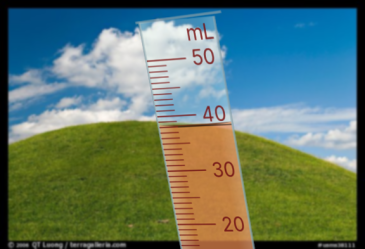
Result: 38 mL
